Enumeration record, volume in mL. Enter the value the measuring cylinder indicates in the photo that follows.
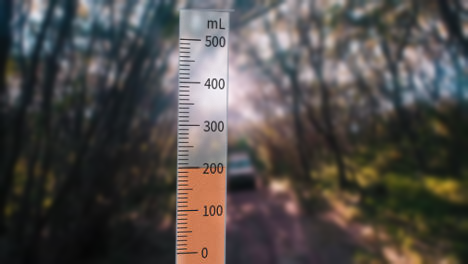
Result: 200 mL
